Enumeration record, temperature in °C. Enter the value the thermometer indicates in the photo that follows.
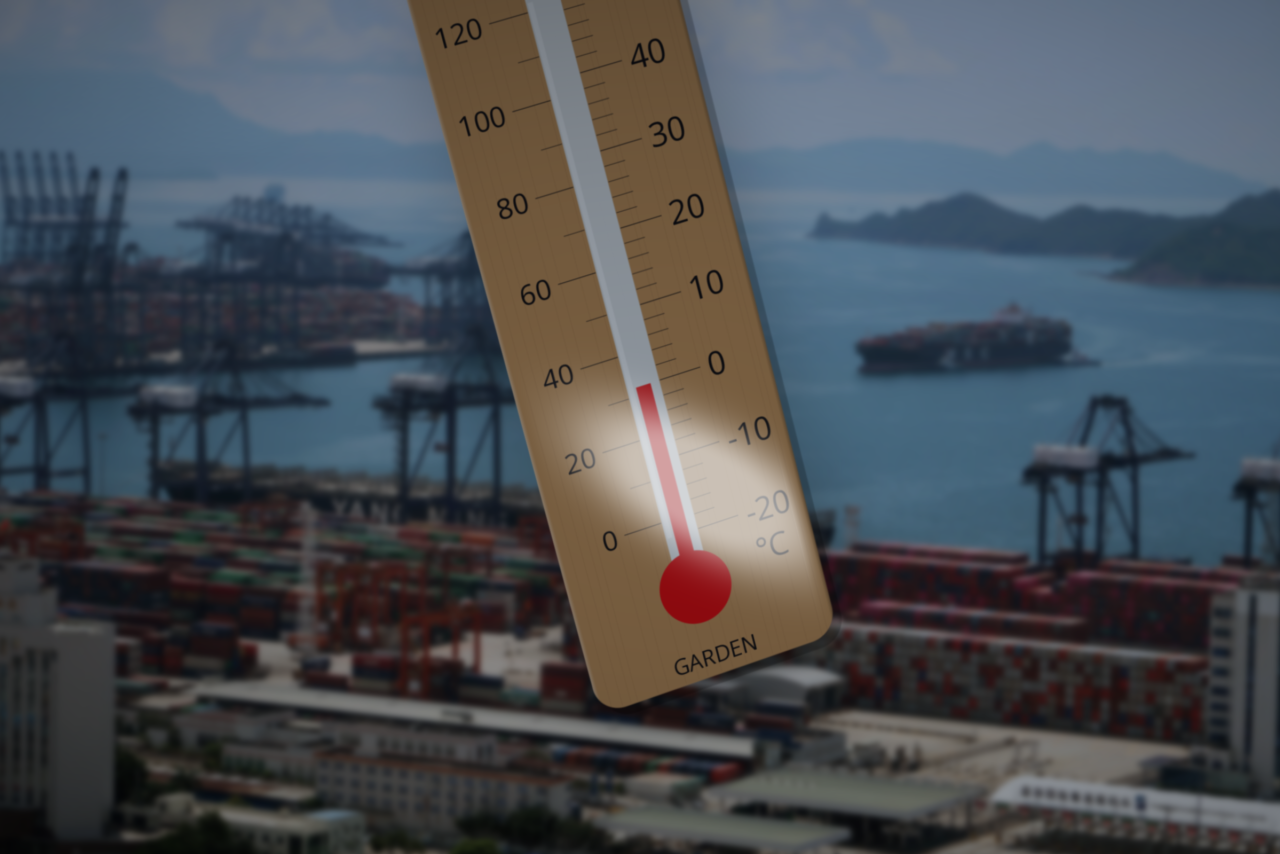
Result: 0 °C
